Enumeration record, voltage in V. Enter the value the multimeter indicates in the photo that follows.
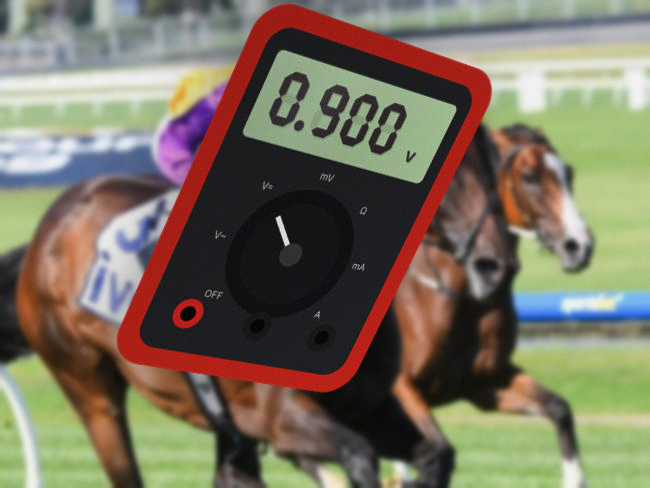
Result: 0.900 V
